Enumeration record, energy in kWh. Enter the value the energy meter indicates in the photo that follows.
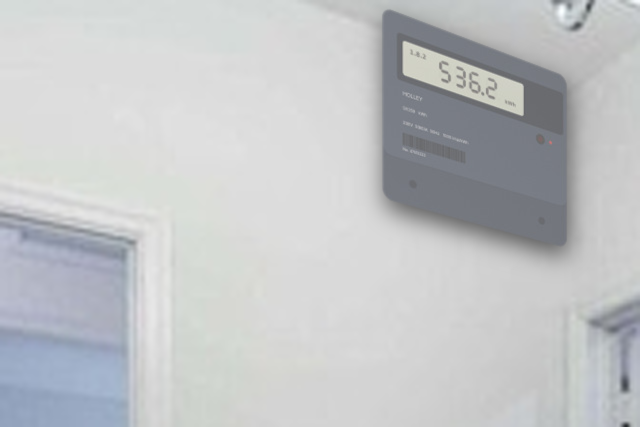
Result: 536.2 kWh
